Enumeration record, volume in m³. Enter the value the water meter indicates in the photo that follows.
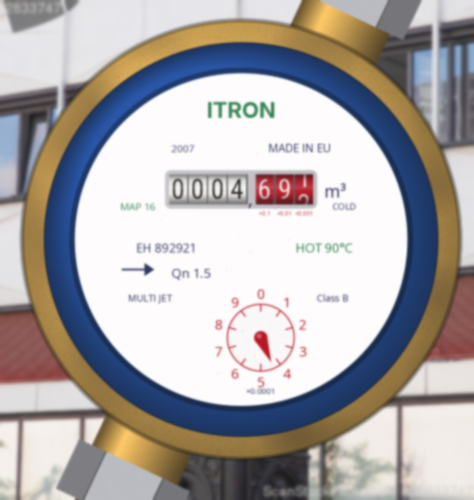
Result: 4.6914 m³
